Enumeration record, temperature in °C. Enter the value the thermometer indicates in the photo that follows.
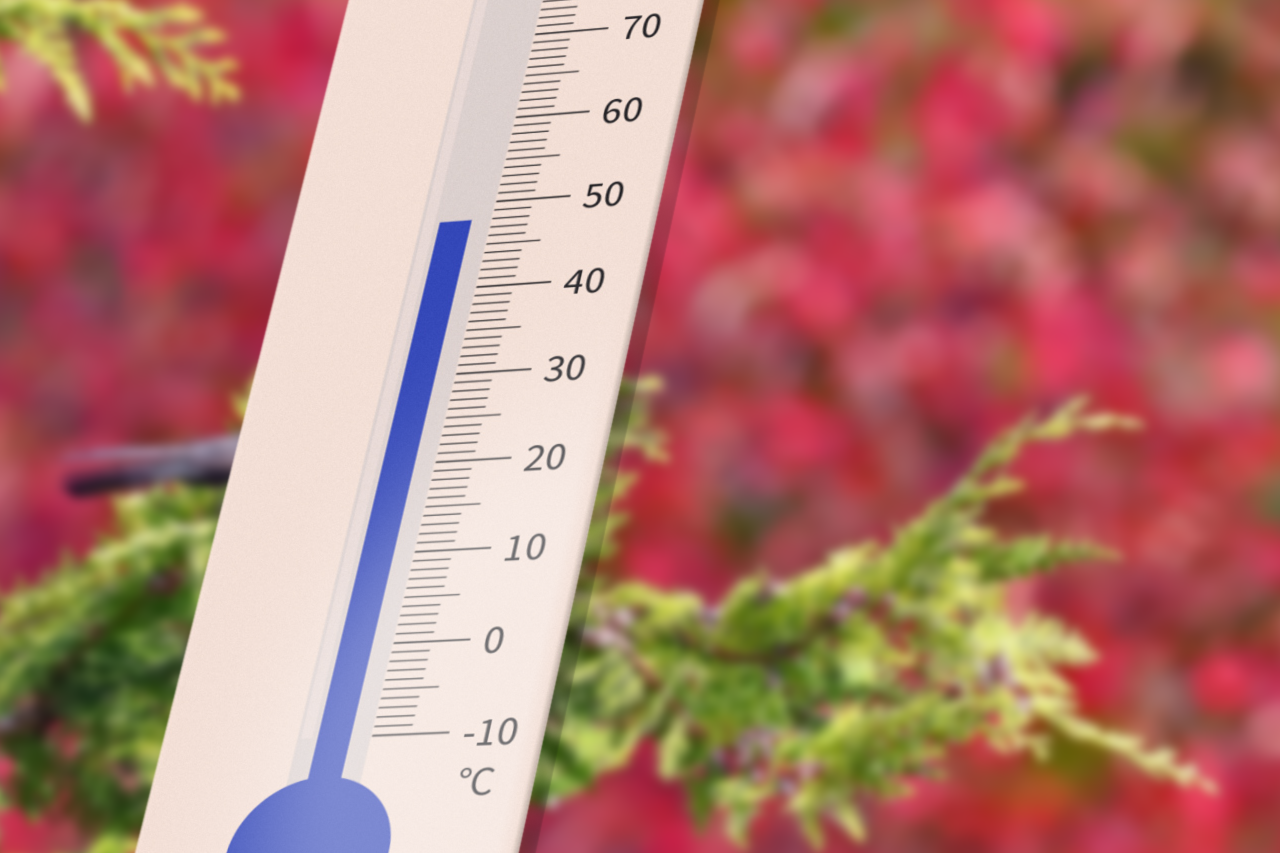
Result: 48 °C
